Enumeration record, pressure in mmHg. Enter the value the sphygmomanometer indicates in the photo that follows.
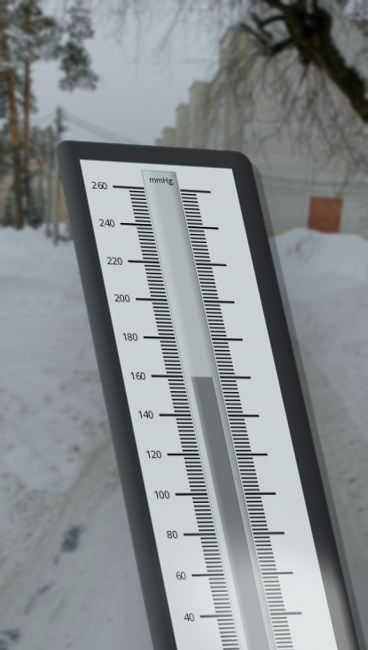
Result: 160 mmHg
